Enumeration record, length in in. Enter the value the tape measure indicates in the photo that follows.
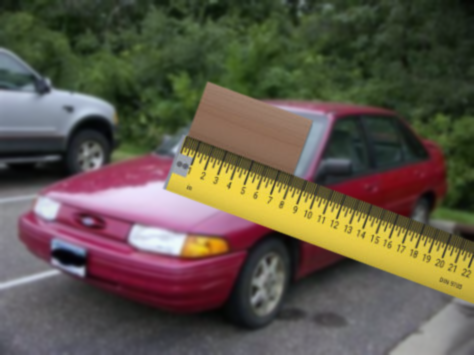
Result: 8 in
